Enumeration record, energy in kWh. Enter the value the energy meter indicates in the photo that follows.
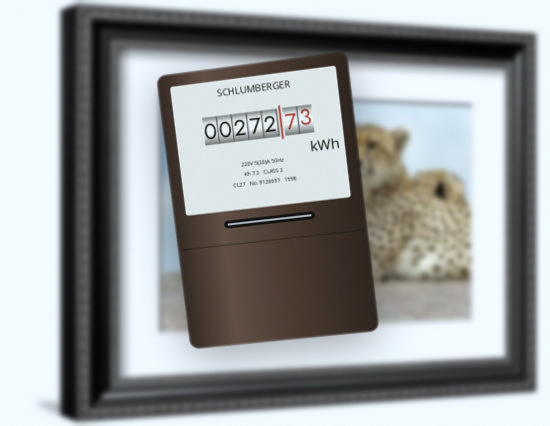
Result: 272.73 kWh
